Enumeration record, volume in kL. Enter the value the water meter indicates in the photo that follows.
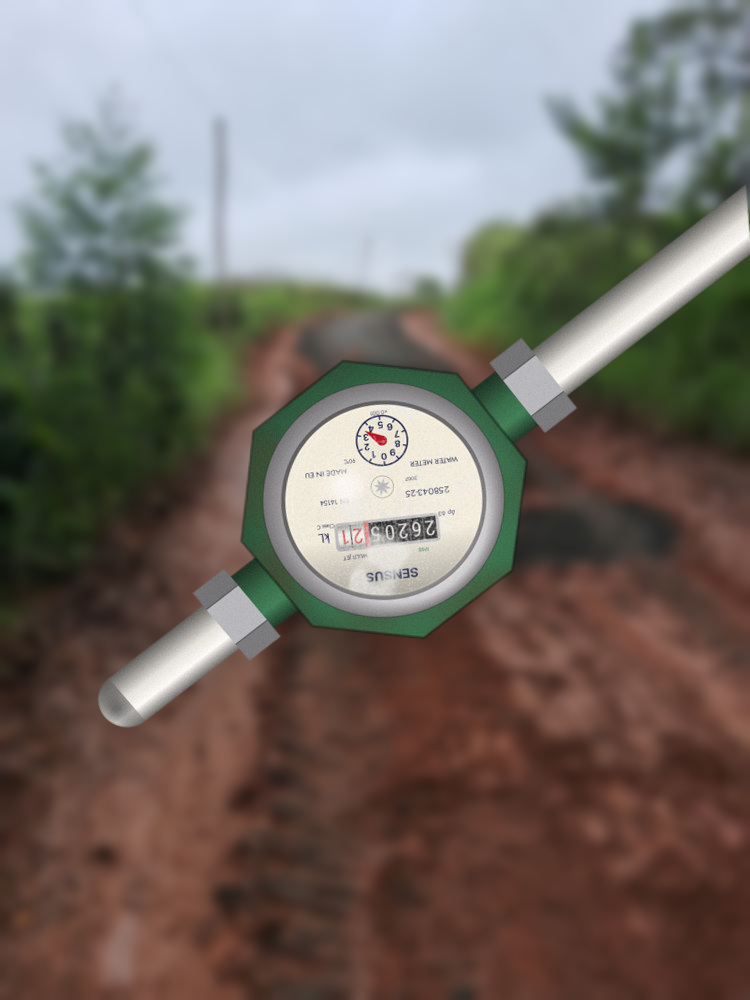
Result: 26205.213 kL
